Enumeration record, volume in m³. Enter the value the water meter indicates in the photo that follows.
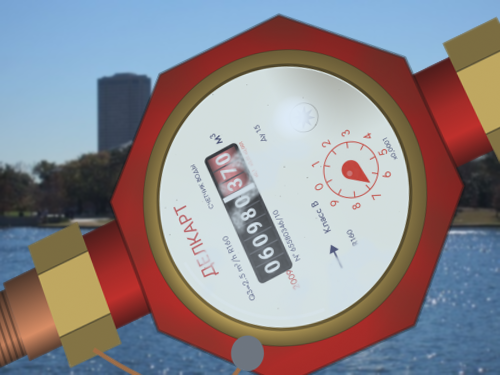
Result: 60980.3706 m³
